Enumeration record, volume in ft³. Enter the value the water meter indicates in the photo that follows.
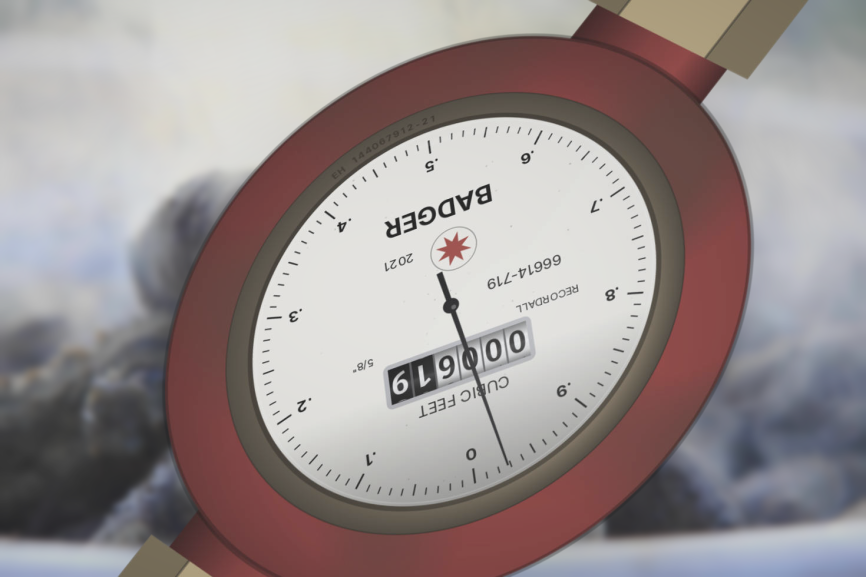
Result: 618.97 ft³
